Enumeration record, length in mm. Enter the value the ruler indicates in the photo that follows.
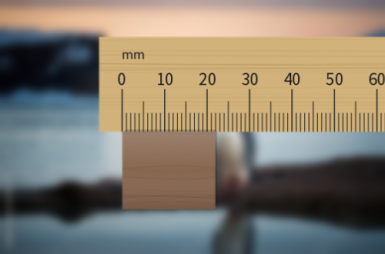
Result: 22 mm
